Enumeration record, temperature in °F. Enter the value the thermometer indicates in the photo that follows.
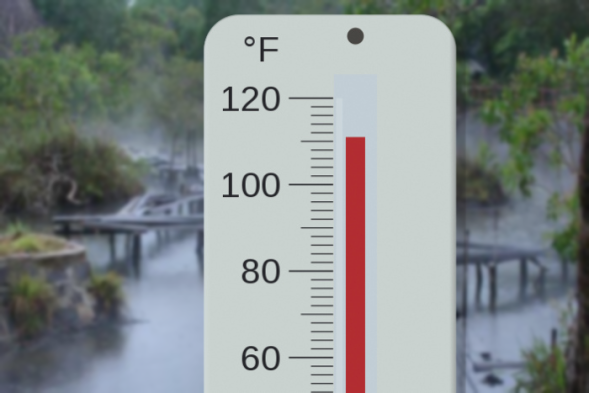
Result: 111 °F
